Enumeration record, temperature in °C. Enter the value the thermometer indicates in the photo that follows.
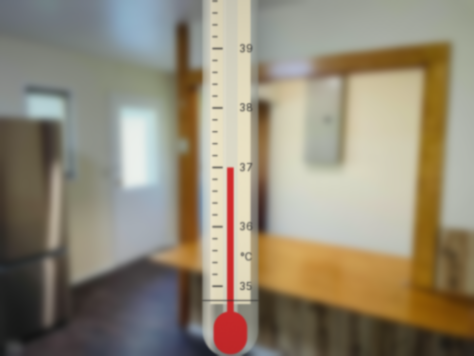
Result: 37 °C
